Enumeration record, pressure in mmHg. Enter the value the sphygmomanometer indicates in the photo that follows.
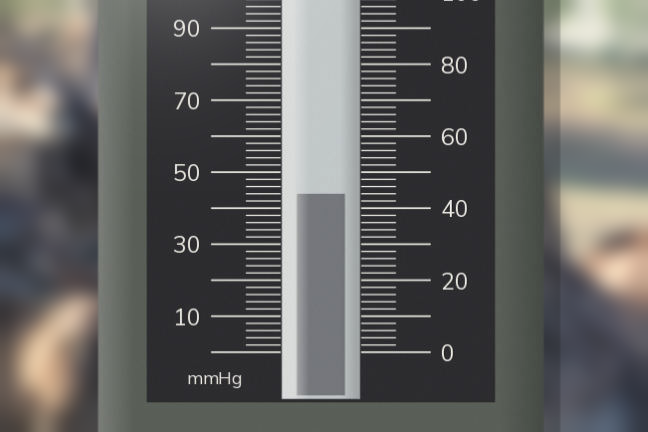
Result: 44 mmHg
